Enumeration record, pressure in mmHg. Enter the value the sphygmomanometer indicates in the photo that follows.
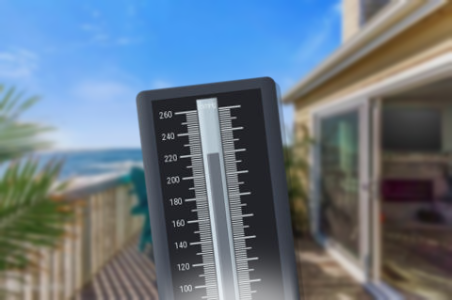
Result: 220 mmHg
